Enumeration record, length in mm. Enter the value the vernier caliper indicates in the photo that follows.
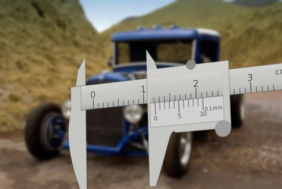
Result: 12.2 mm
